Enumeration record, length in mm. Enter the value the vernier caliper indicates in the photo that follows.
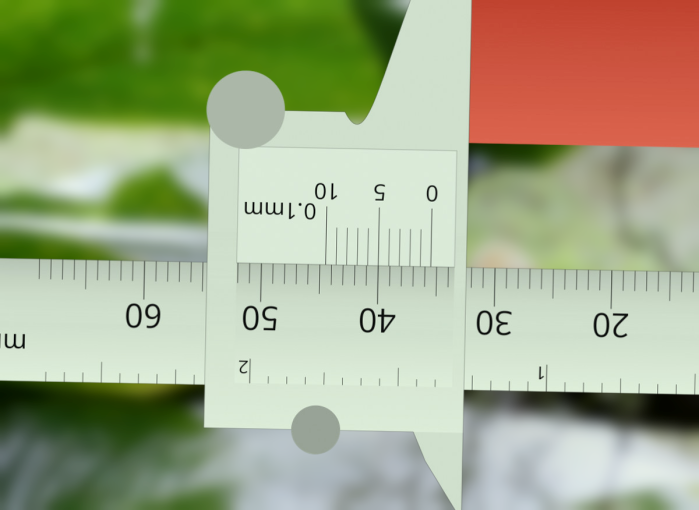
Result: 35.5 mm
